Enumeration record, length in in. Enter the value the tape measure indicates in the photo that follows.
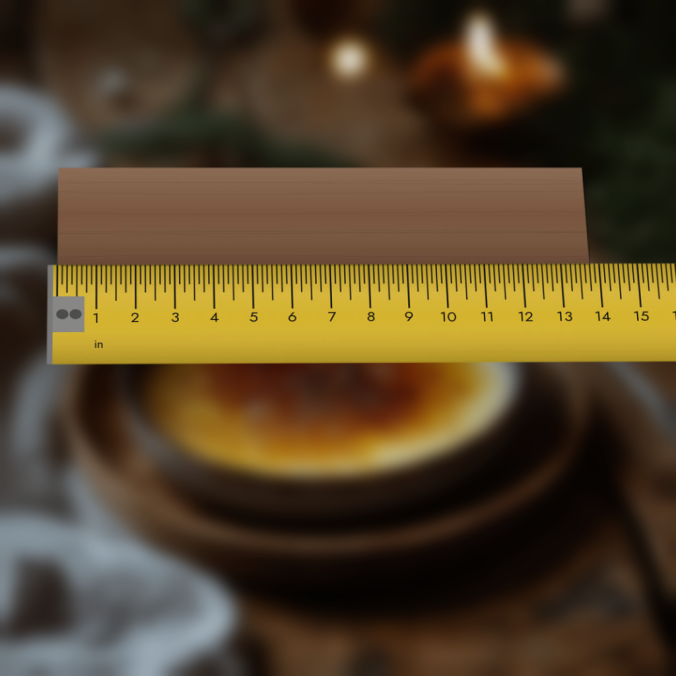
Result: 13.75 in
